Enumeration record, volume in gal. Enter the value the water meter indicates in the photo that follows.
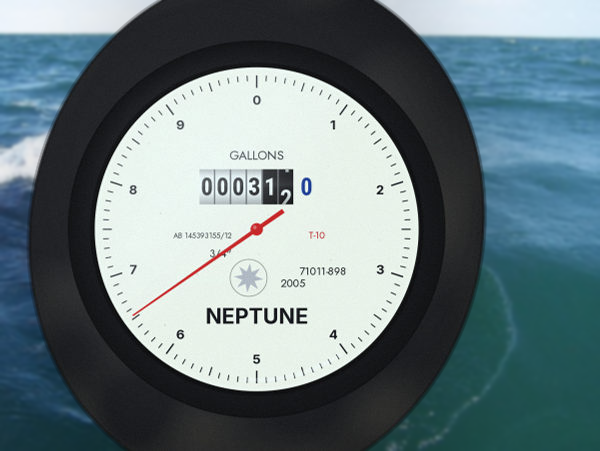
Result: 3116.5 gal
